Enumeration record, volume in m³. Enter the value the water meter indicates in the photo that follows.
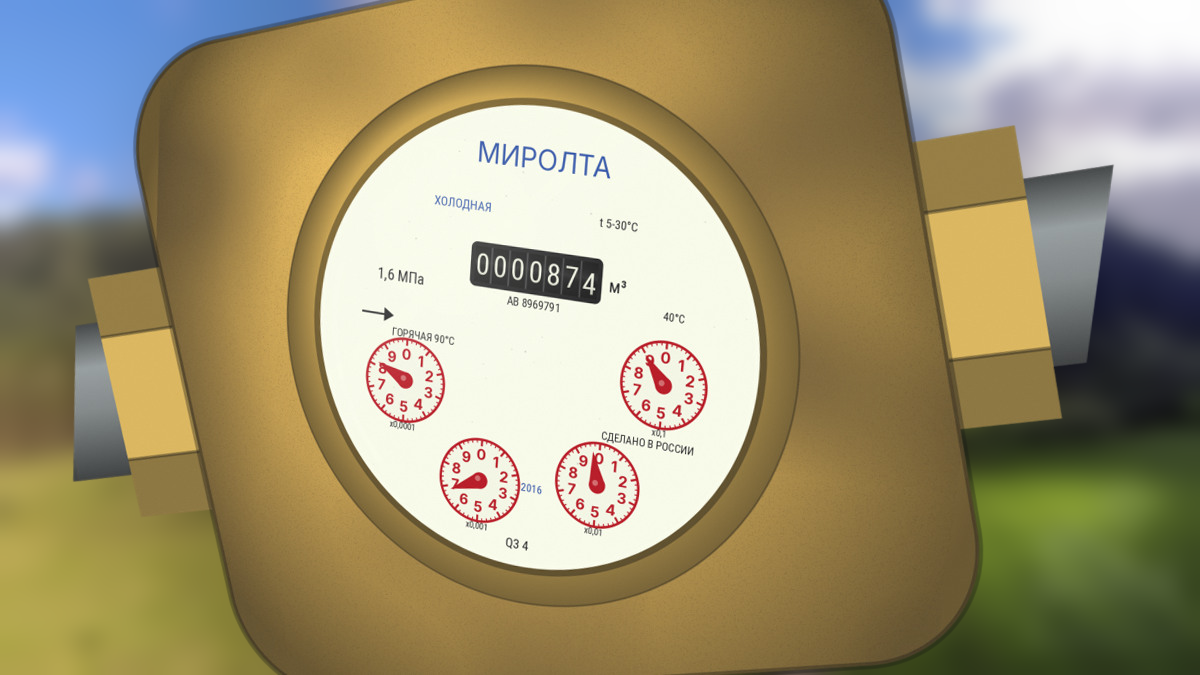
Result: 873.8968 m³
